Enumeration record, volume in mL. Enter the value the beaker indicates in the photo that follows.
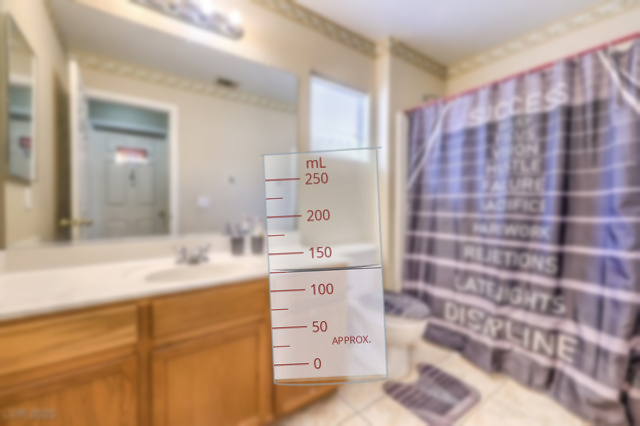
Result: 125 mL
